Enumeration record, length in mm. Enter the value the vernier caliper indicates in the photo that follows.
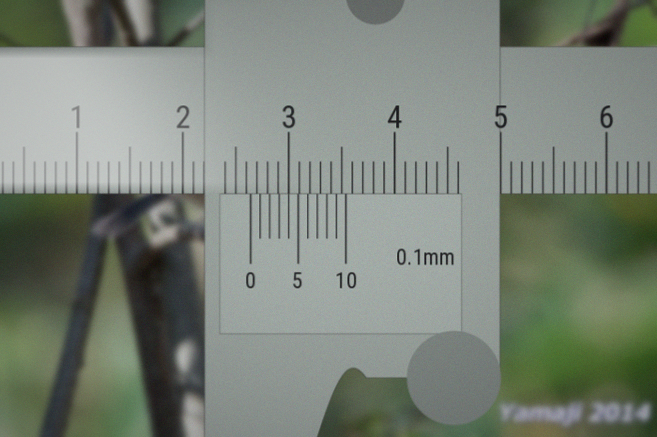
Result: 26.4 mm
